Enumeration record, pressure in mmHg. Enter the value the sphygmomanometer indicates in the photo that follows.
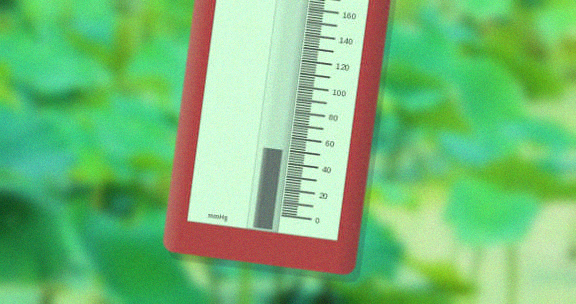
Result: 50 mmHg
